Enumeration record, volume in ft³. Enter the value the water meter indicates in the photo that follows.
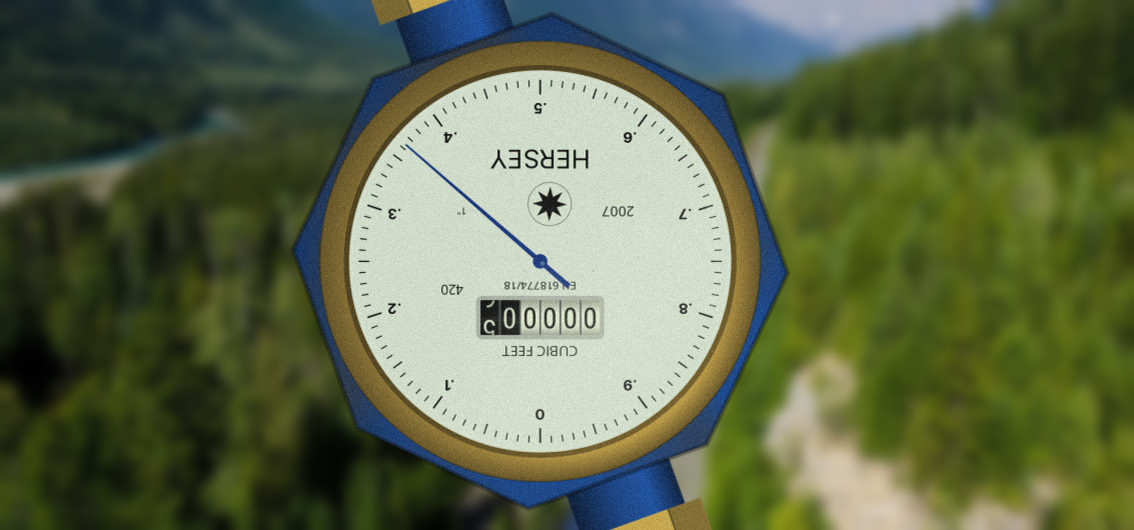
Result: 5.36 ft³
